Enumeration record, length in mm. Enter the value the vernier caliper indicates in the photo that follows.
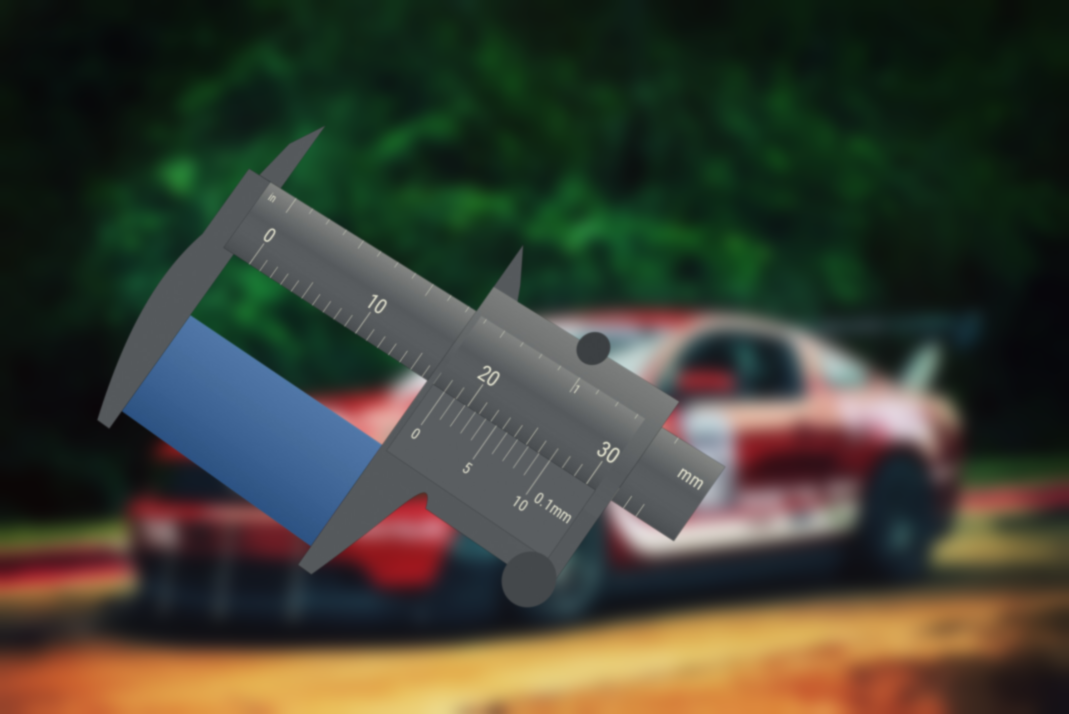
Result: 18.0 mm
